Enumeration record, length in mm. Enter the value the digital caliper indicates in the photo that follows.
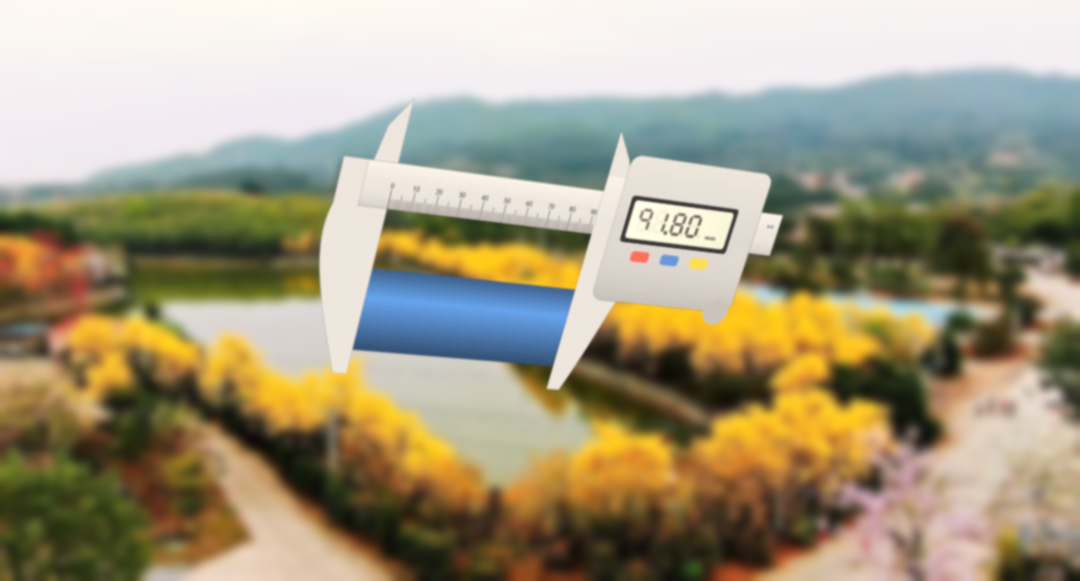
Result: 91.80 mm
